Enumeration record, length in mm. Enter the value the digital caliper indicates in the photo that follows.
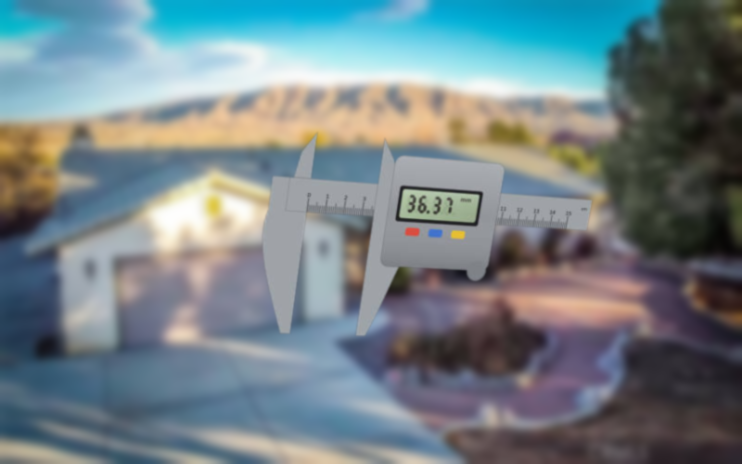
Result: 36.37 mm
